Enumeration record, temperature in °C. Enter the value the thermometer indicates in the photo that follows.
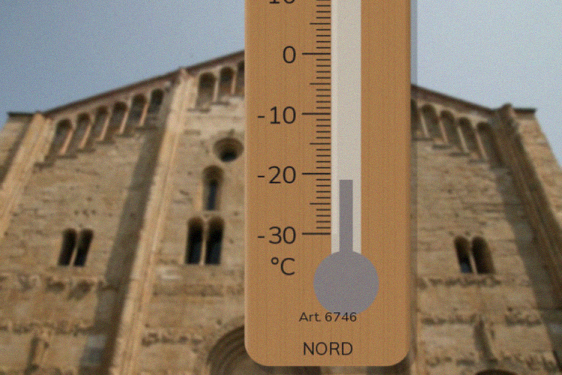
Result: -21 °C
